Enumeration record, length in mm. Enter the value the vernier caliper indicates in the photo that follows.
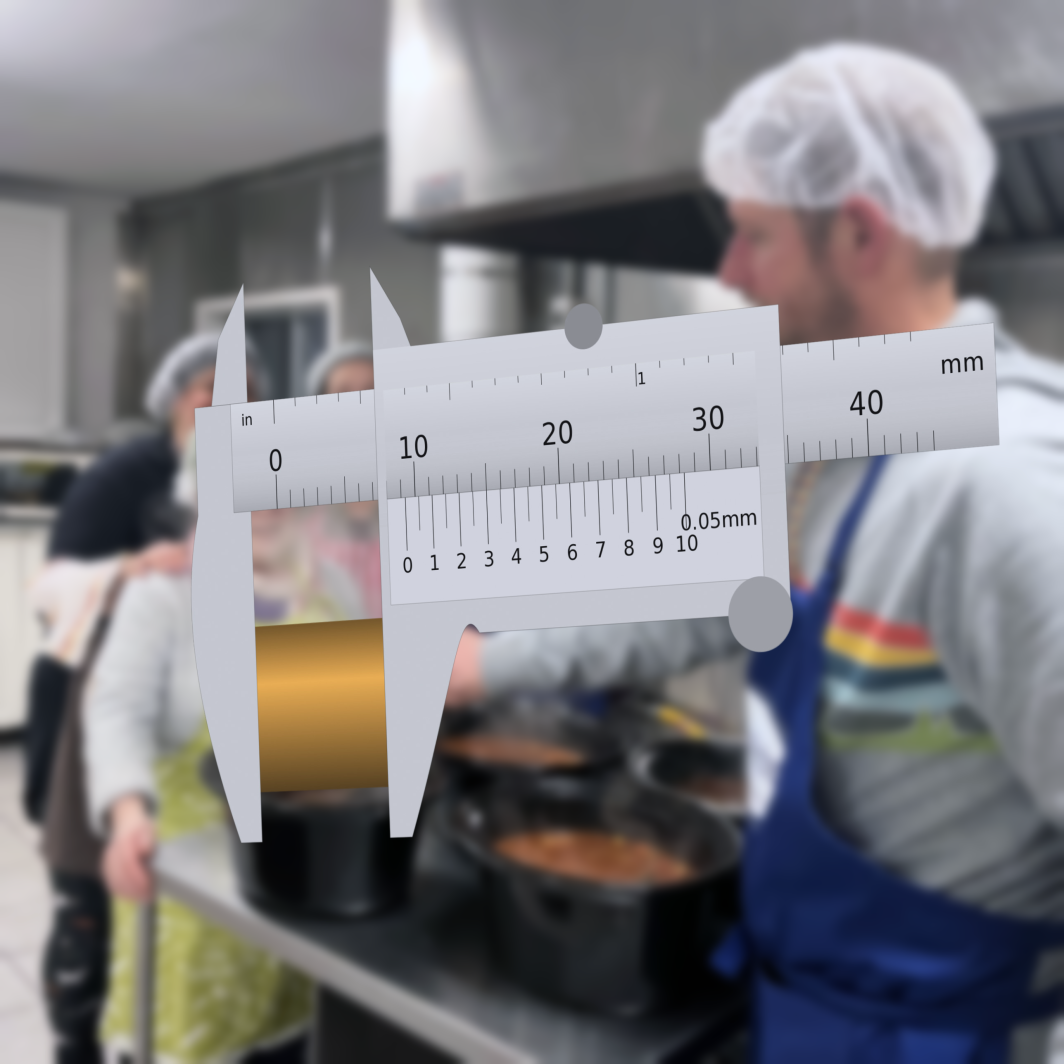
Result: 9.3 mm
